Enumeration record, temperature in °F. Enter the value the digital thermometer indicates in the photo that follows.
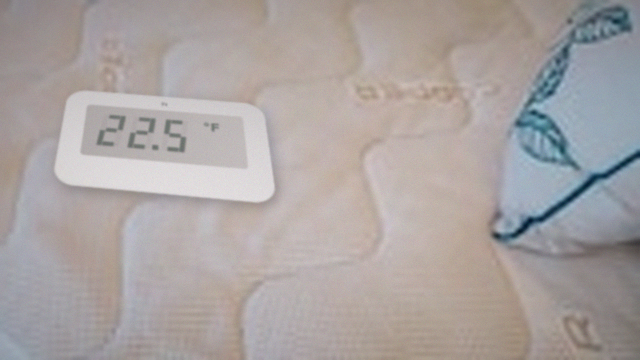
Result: 22.5 °F
